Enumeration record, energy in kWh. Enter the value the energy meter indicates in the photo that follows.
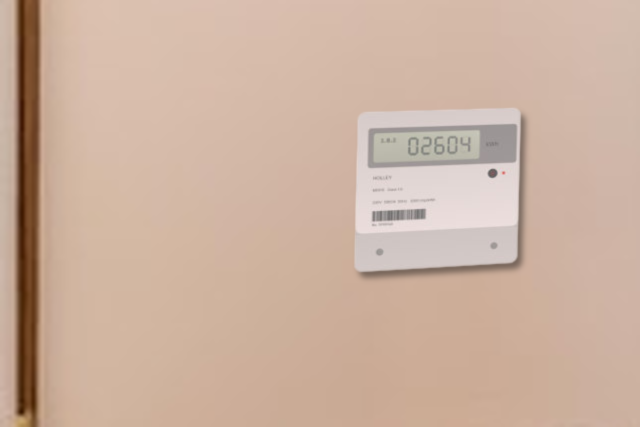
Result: 2604 kWh
